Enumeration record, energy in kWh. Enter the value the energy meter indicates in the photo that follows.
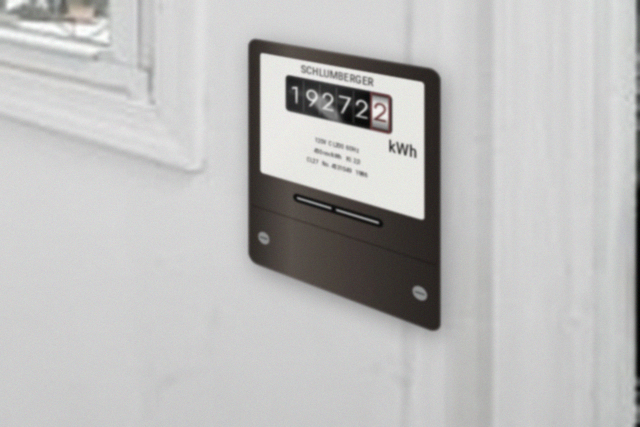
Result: 19272.2 kWh
